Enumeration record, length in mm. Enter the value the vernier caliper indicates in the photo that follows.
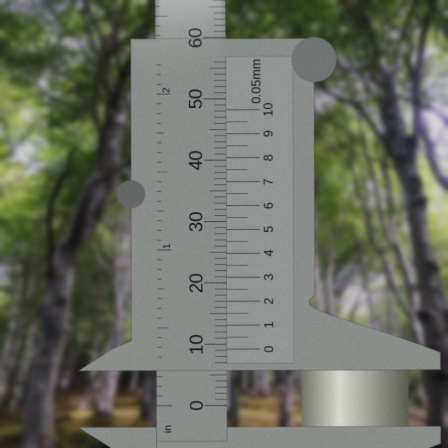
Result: 9.2 mm
